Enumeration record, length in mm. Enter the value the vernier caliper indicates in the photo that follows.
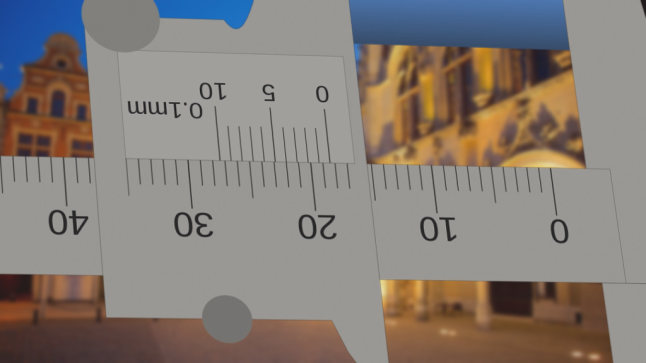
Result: 18.4 mm
